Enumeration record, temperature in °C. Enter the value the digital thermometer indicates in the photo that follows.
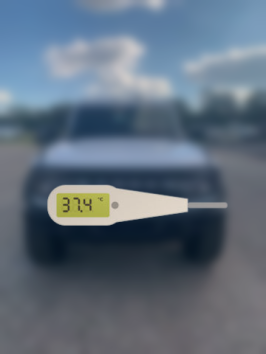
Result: 37.4 °C
